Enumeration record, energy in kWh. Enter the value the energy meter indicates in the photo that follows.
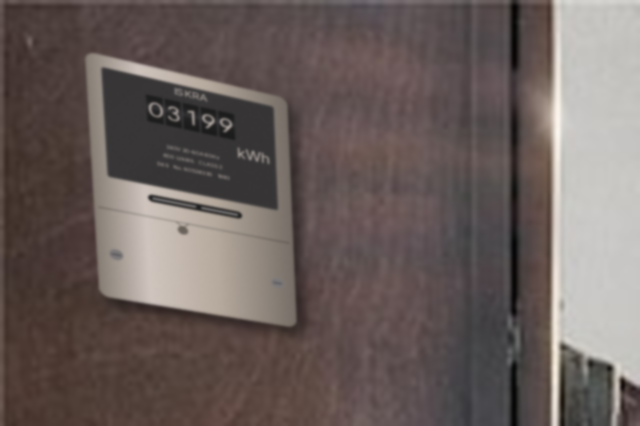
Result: 3199 kWh
